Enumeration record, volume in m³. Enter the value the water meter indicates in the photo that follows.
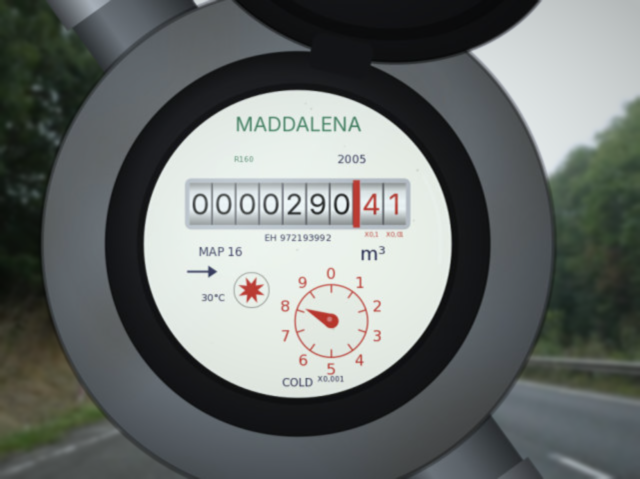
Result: 290.418 m³
